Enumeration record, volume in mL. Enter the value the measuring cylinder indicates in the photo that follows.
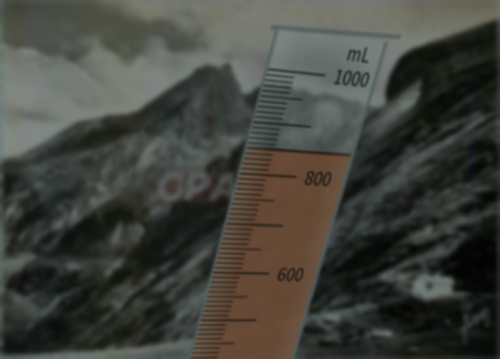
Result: 850 mL
